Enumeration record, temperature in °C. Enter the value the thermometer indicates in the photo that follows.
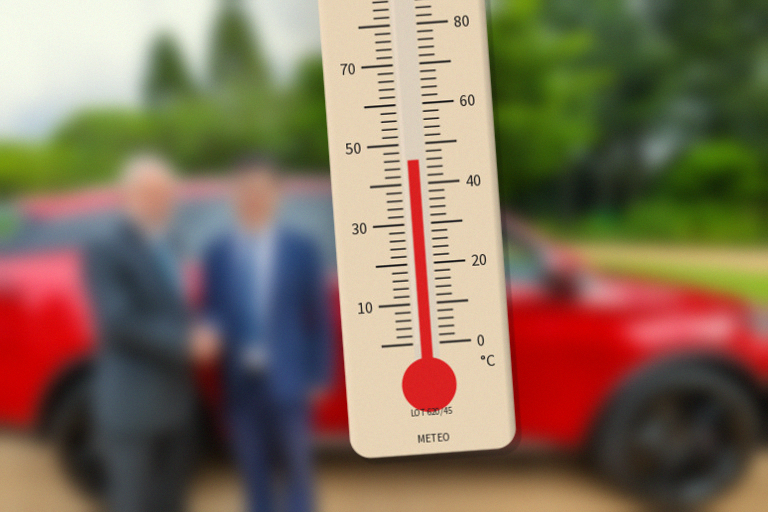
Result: 46 °C
